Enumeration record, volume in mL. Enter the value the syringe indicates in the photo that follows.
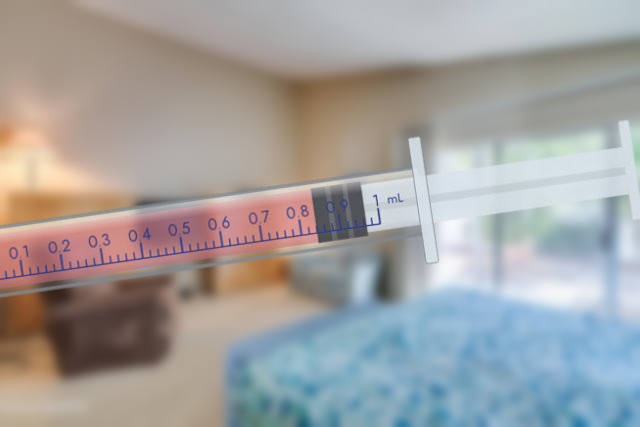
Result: 0.84 mL
